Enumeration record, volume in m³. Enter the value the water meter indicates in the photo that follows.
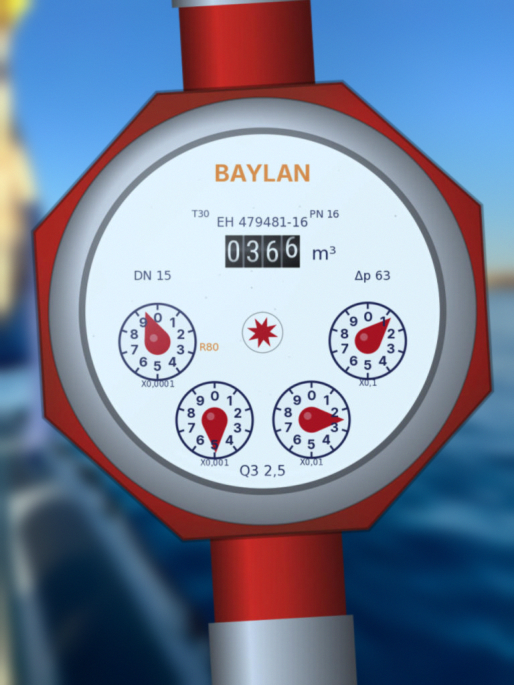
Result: 366.1249 m³
